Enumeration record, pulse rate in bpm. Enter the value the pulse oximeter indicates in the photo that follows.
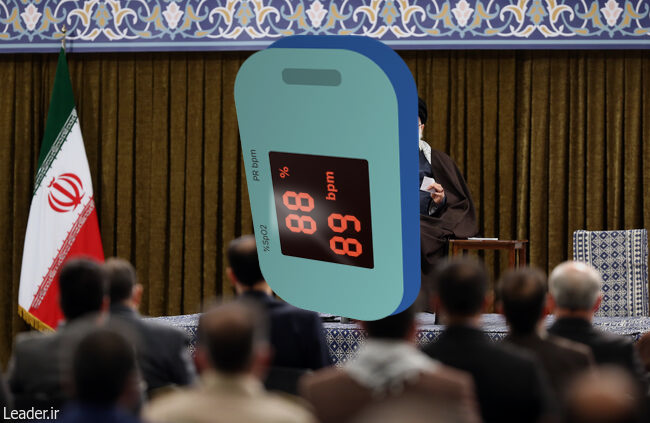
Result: 89 bpm
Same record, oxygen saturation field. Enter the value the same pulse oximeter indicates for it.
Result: 88 %
